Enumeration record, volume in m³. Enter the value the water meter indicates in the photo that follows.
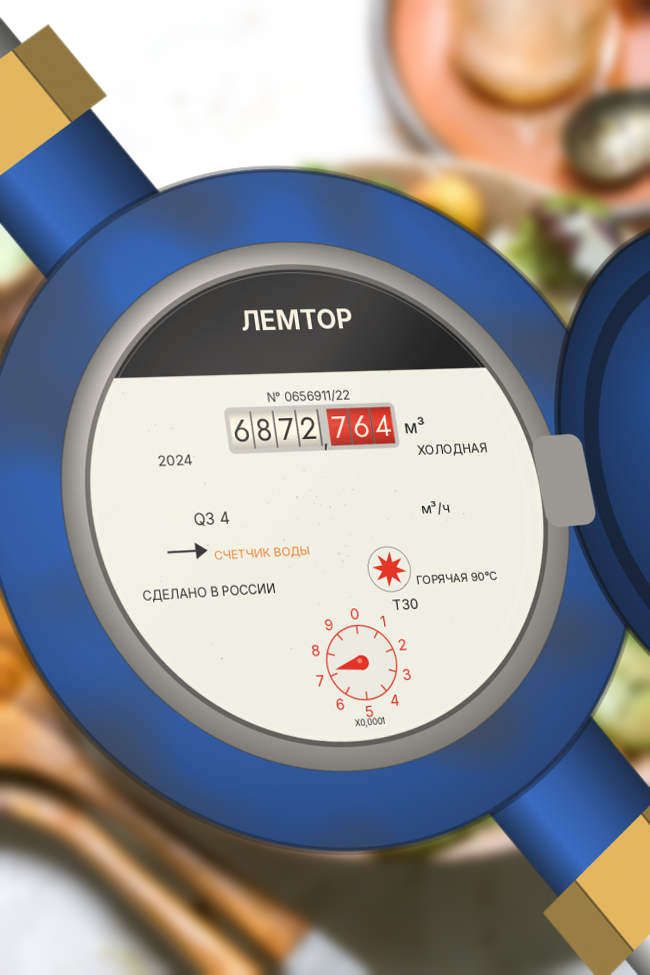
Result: 6872.7647 m³
